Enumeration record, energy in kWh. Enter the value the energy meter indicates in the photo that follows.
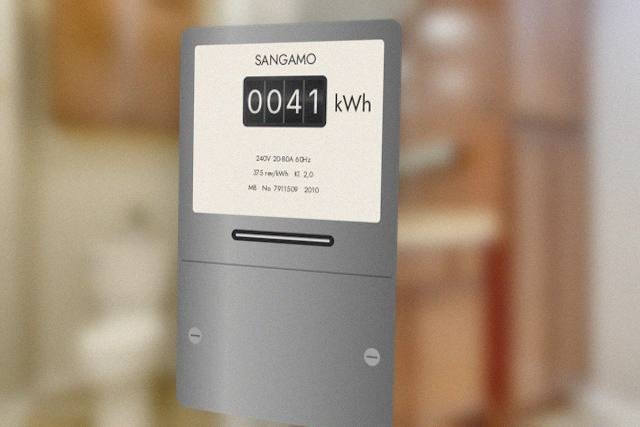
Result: 41 kWh
